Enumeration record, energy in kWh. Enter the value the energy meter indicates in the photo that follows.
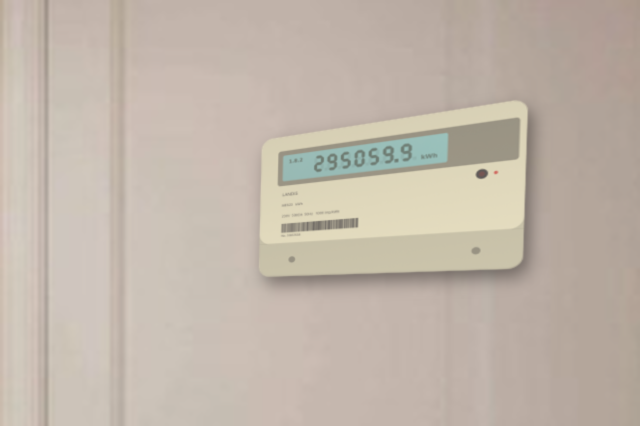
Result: 295059.9 kWh
